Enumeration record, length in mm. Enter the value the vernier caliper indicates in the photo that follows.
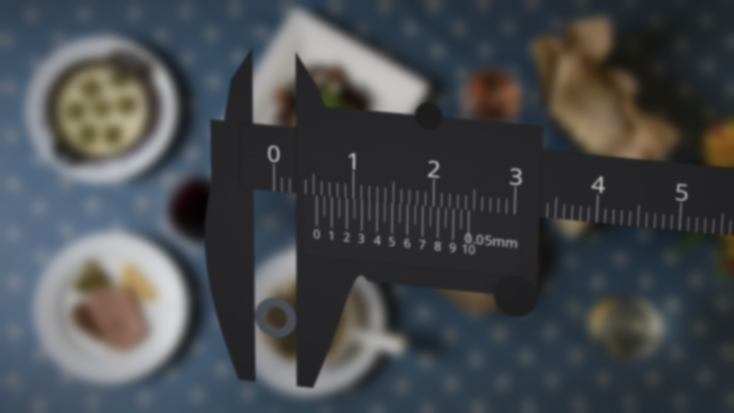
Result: 5.4 mm
